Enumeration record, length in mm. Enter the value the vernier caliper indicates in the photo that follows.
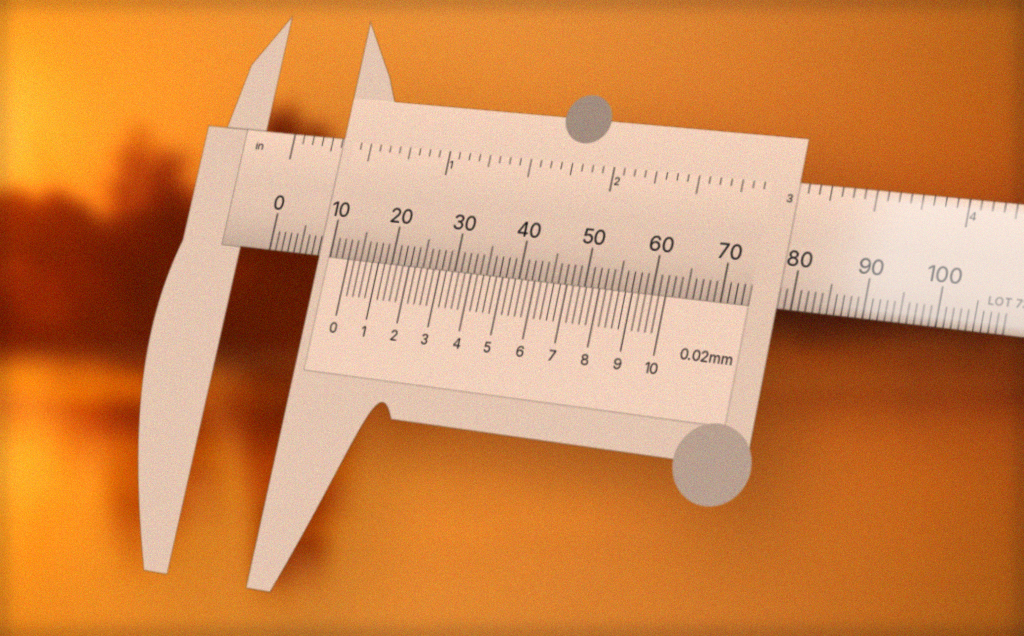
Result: 13.0 mm
